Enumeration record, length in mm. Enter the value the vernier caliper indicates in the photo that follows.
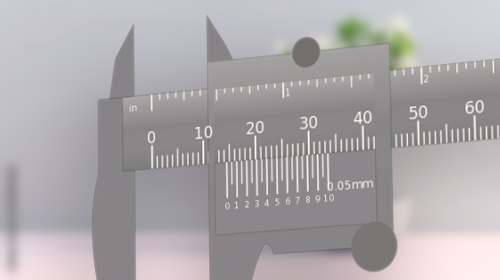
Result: 14.5 mm
